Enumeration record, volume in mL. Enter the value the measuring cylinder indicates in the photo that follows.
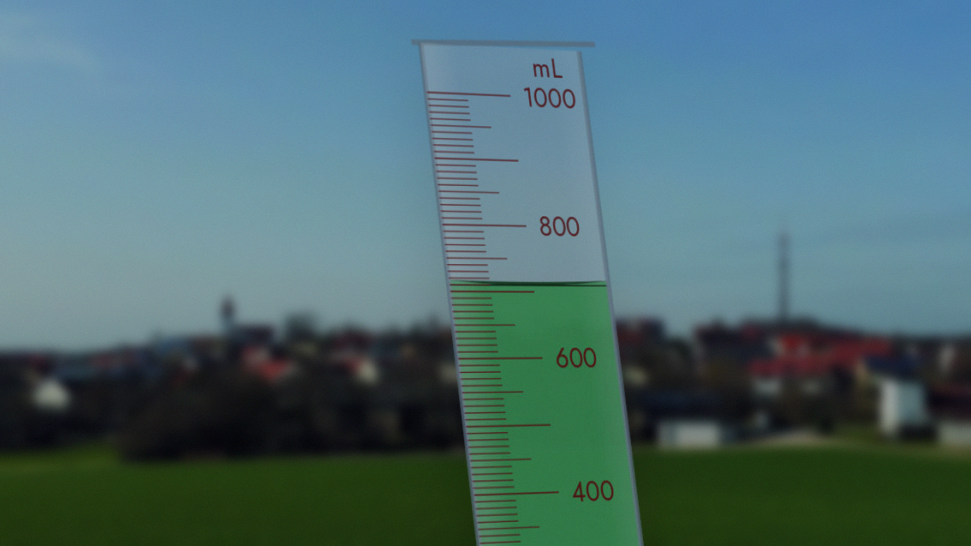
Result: 710 mL
